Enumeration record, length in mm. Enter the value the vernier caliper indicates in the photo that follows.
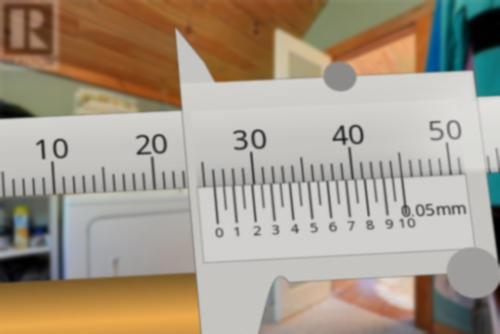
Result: 26.0 mm
